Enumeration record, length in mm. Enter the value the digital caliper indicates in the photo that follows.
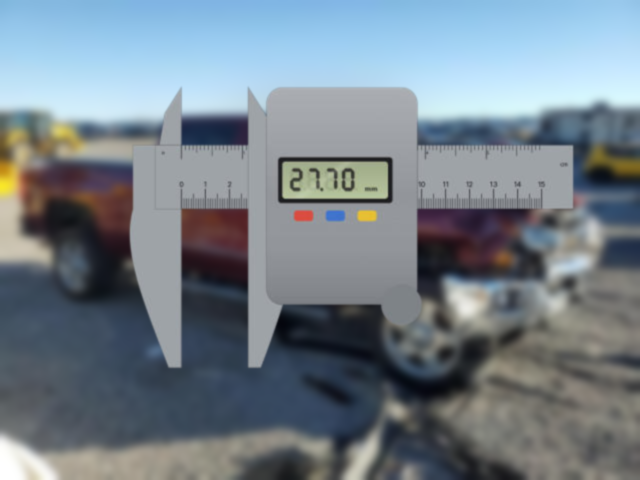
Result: 27.70 mm
